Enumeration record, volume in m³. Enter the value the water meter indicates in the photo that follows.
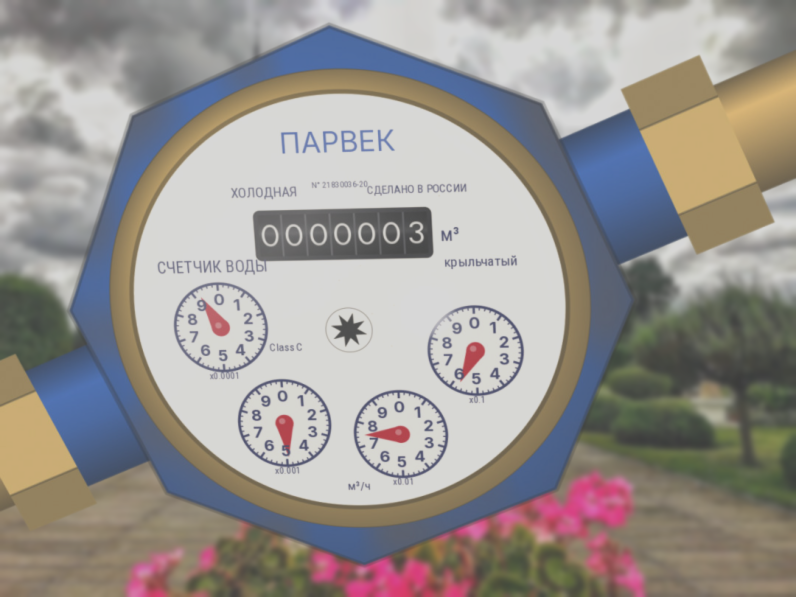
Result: 3.5749 m³
